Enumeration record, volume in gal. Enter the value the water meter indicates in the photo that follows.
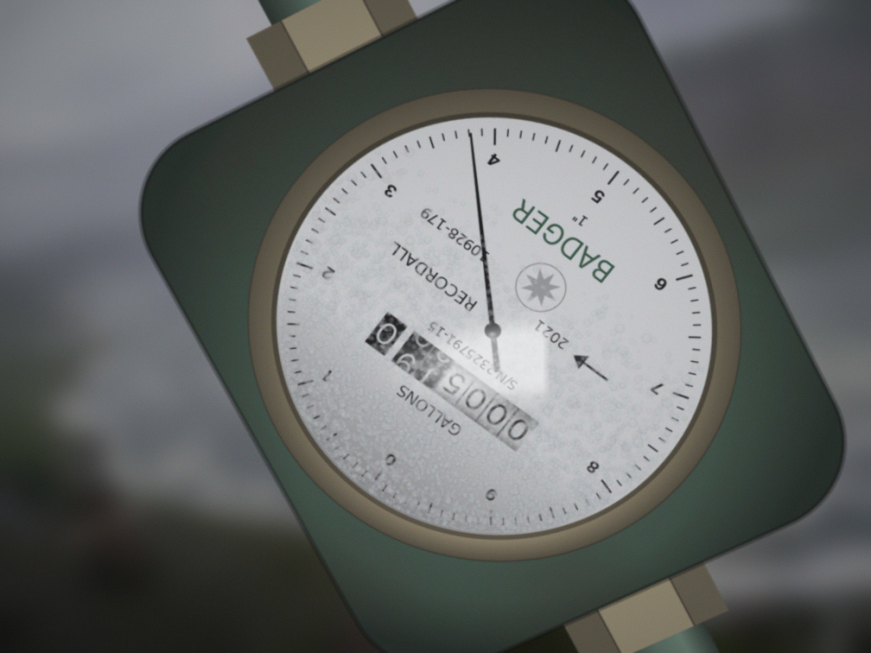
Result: 5193.8 gal
